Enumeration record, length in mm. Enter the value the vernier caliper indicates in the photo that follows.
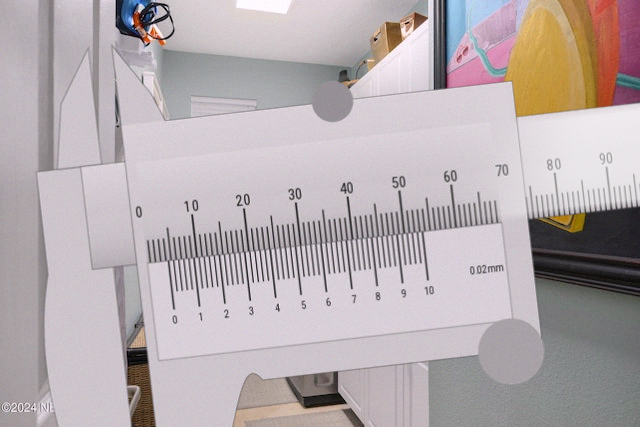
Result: 4.5 mm
